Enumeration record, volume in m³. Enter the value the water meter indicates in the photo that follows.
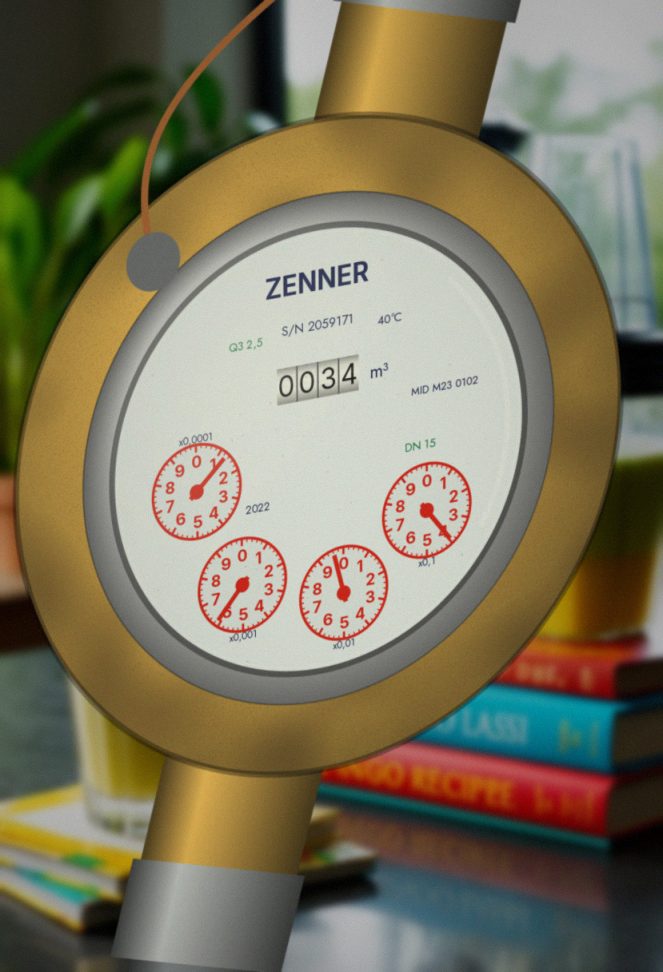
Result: 34.3961 m³
